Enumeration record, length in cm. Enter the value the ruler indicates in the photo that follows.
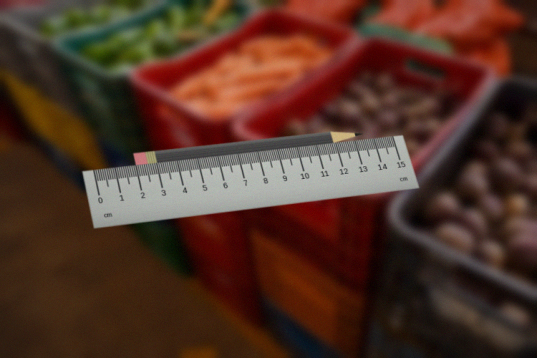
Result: 11.5 cm
